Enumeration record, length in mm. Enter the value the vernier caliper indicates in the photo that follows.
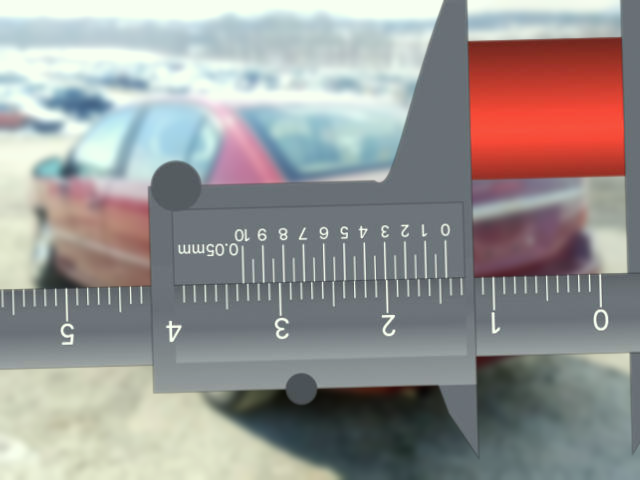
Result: 14.4 mm
